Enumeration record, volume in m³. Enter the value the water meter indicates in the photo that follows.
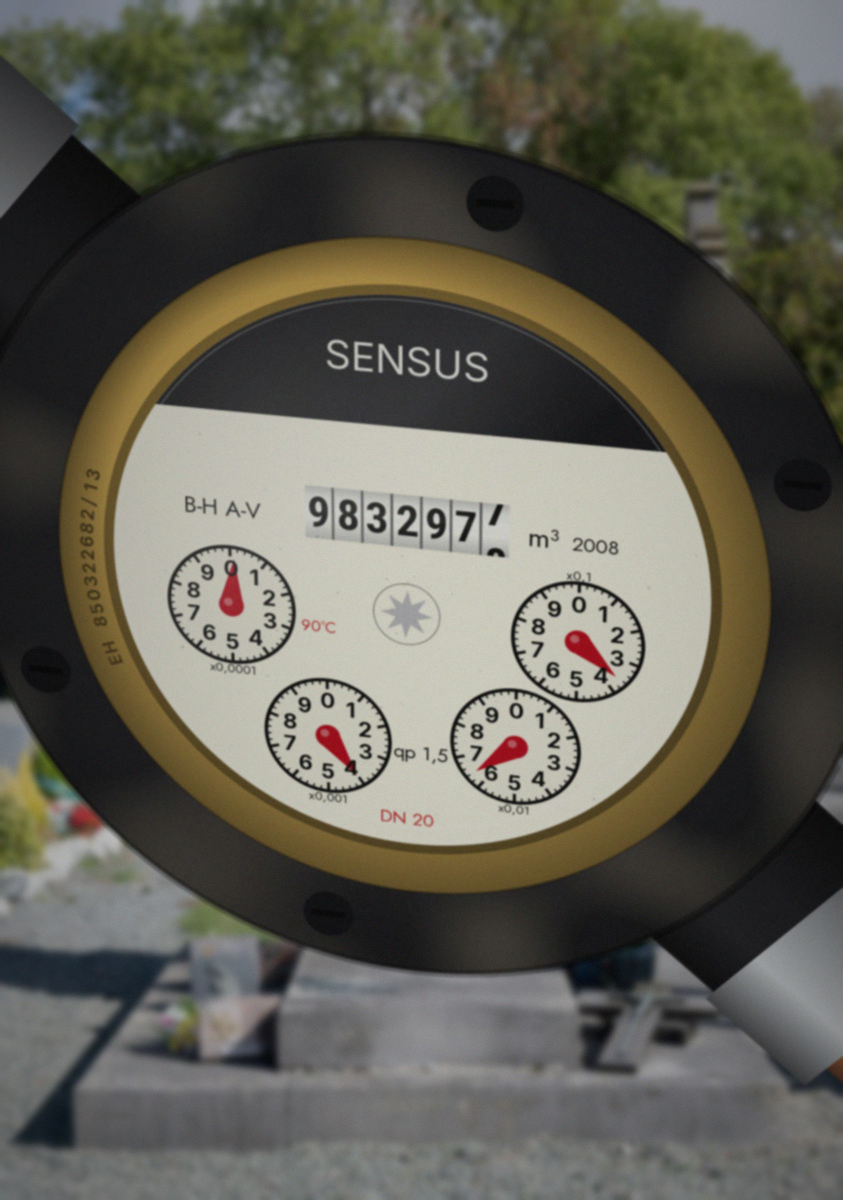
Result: 9832977.3640 m³
